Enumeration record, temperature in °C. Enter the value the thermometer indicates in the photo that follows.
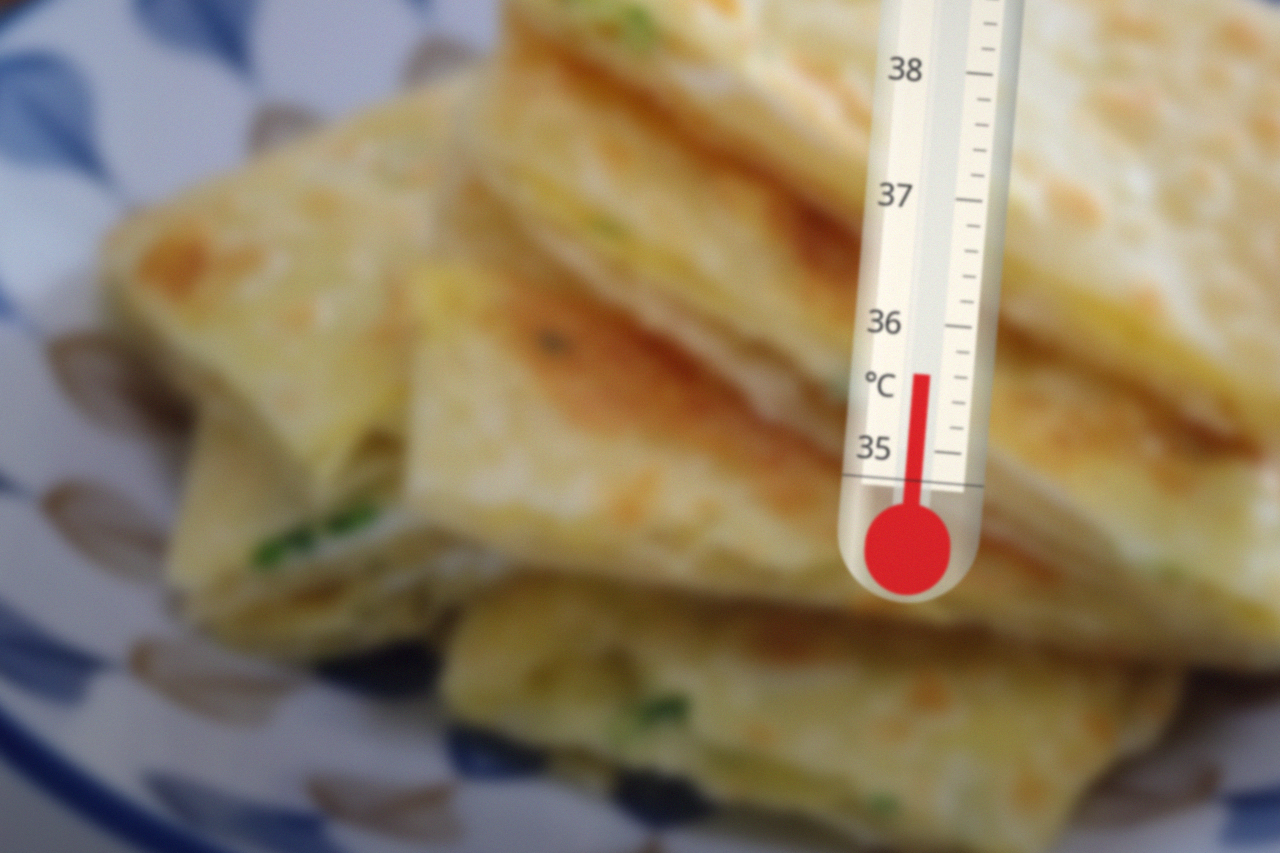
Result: 35.6 °C
